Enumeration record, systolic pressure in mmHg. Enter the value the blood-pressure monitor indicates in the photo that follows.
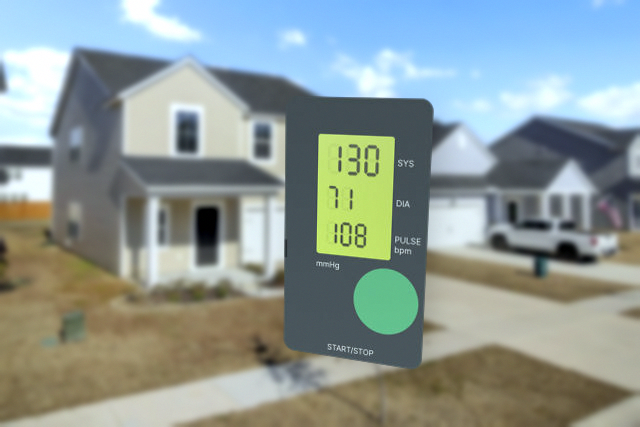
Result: 130 mmHg
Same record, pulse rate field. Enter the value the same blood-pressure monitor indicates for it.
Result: 108 bpm
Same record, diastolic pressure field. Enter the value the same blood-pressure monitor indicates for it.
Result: 71 mmHg
